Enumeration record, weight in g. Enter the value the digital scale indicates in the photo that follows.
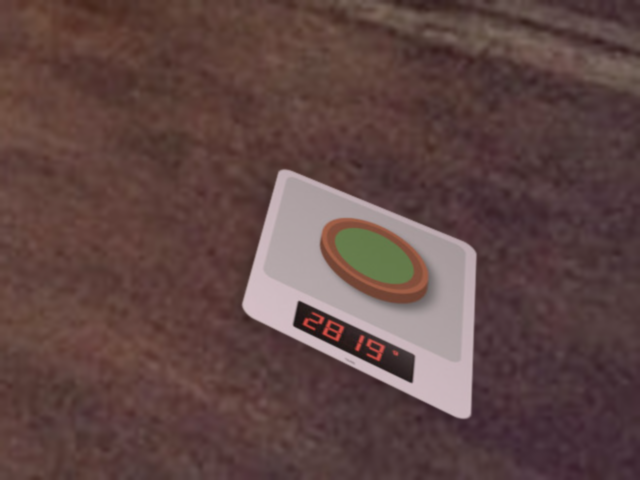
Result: 2819 g
